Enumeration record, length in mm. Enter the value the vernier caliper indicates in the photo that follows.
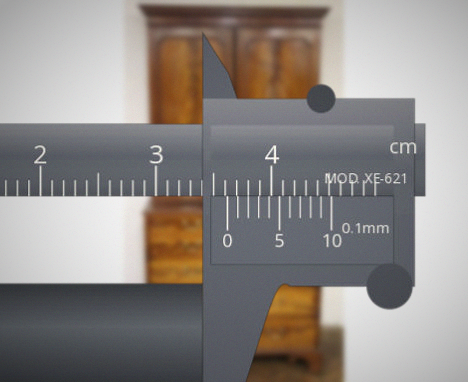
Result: 36.2 mm
